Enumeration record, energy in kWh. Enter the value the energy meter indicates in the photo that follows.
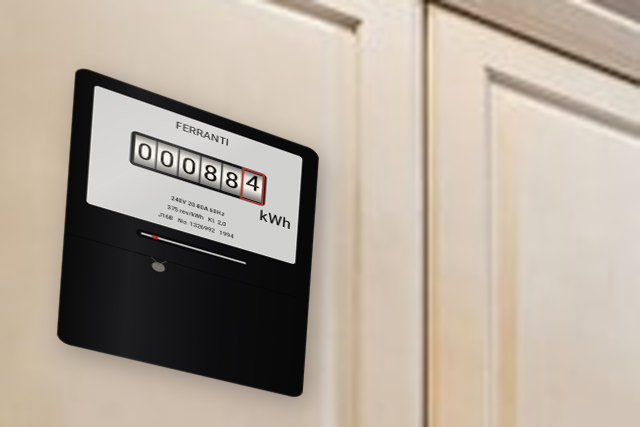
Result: 88.4 kWh
